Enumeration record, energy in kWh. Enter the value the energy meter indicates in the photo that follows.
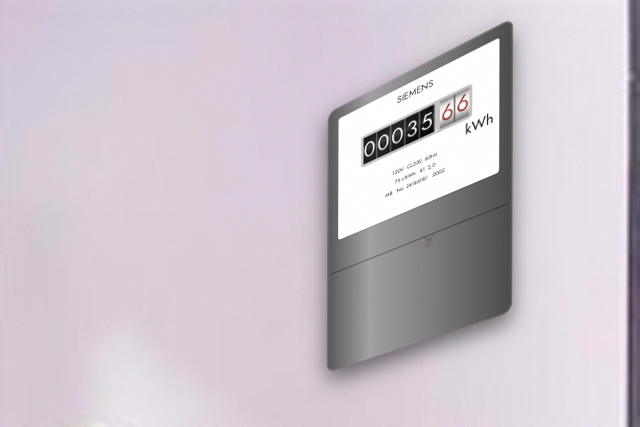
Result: 35.66 kWh
